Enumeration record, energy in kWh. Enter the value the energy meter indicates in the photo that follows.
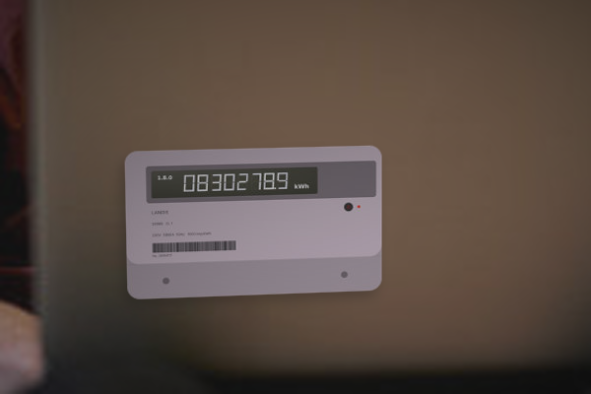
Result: 830278.9 kWh
